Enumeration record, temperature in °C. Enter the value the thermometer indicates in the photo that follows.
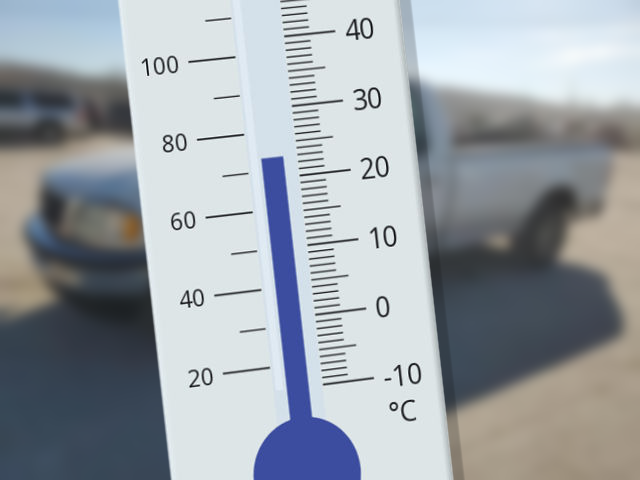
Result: 23 °C
